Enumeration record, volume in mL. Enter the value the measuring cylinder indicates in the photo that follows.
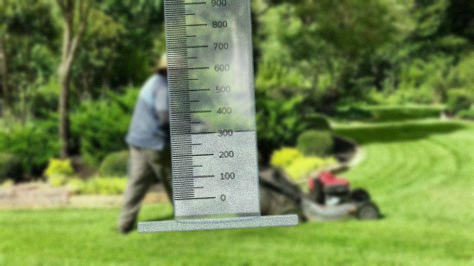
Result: 300 mL
